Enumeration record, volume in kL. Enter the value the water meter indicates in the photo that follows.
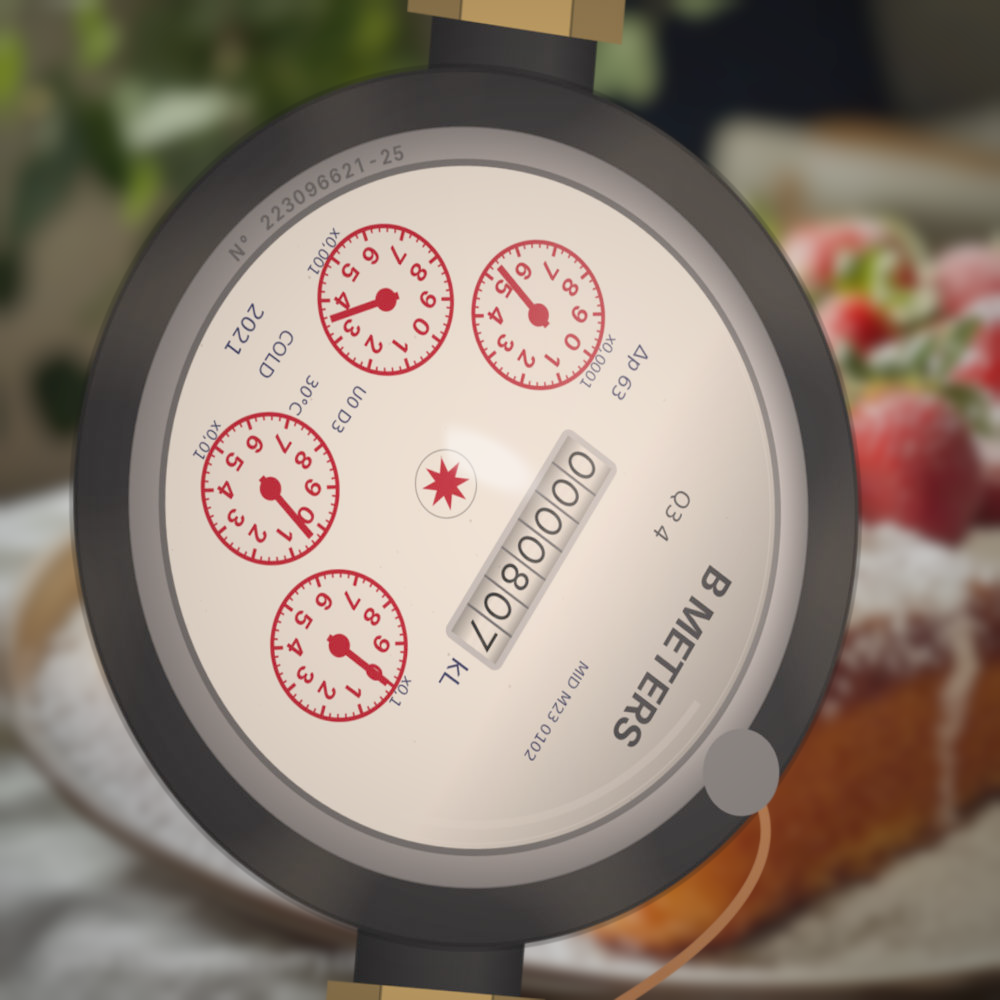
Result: 807.0035 kL
